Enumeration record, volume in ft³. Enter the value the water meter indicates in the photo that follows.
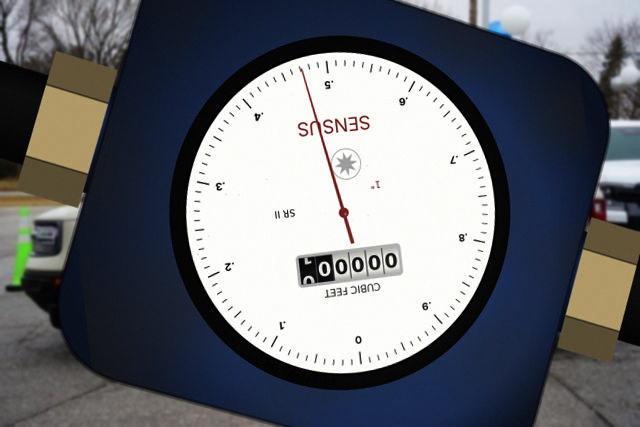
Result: 0.47 ft³
